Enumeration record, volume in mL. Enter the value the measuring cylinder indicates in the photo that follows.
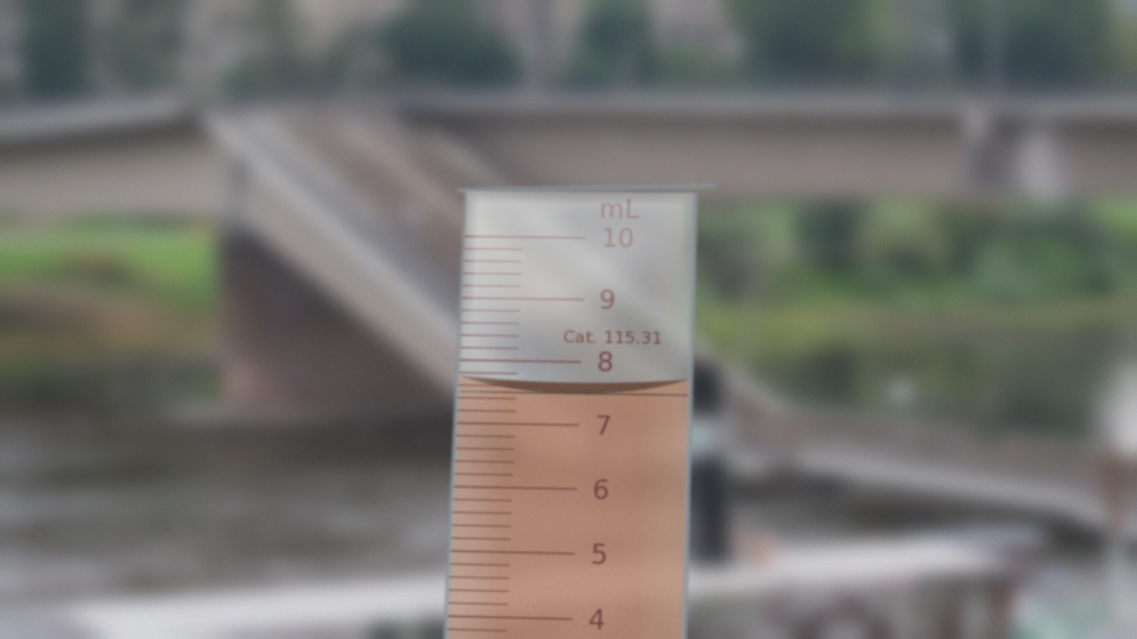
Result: 7.5 mL
